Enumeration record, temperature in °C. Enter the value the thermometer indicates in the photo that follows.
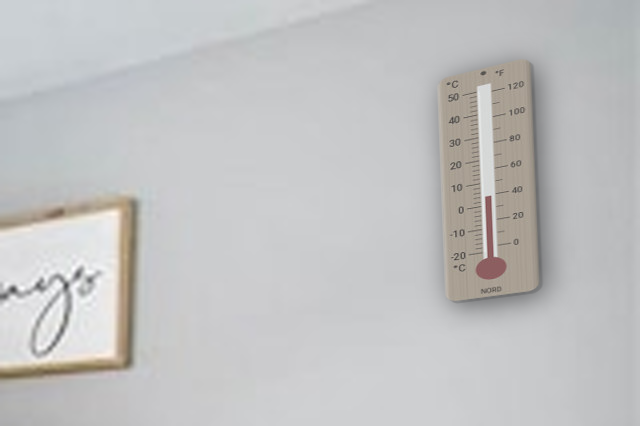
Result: 4 °C
